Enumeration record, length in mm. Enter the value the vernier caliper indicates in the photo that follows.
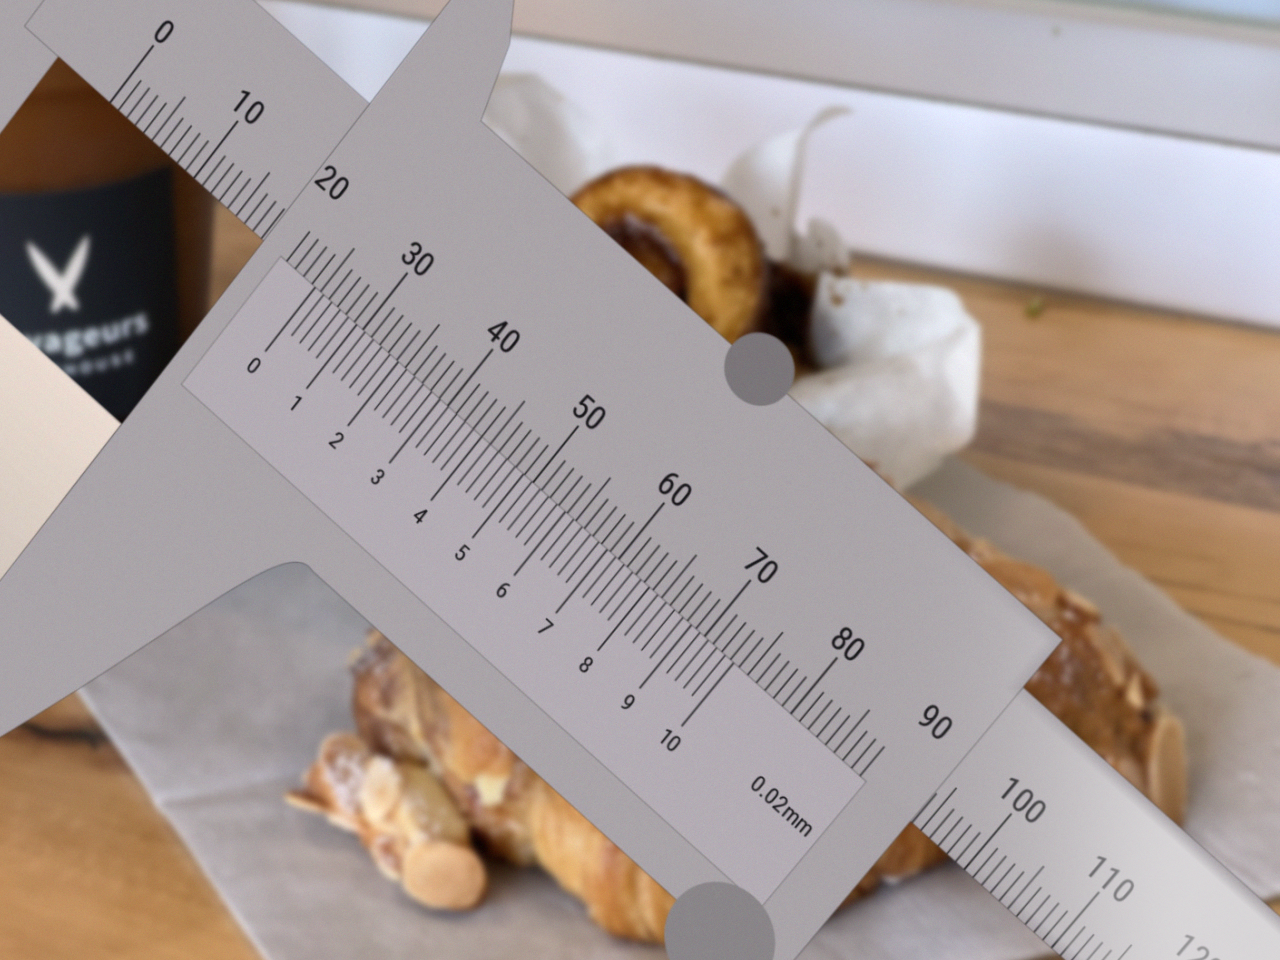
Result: 24.4 mm
